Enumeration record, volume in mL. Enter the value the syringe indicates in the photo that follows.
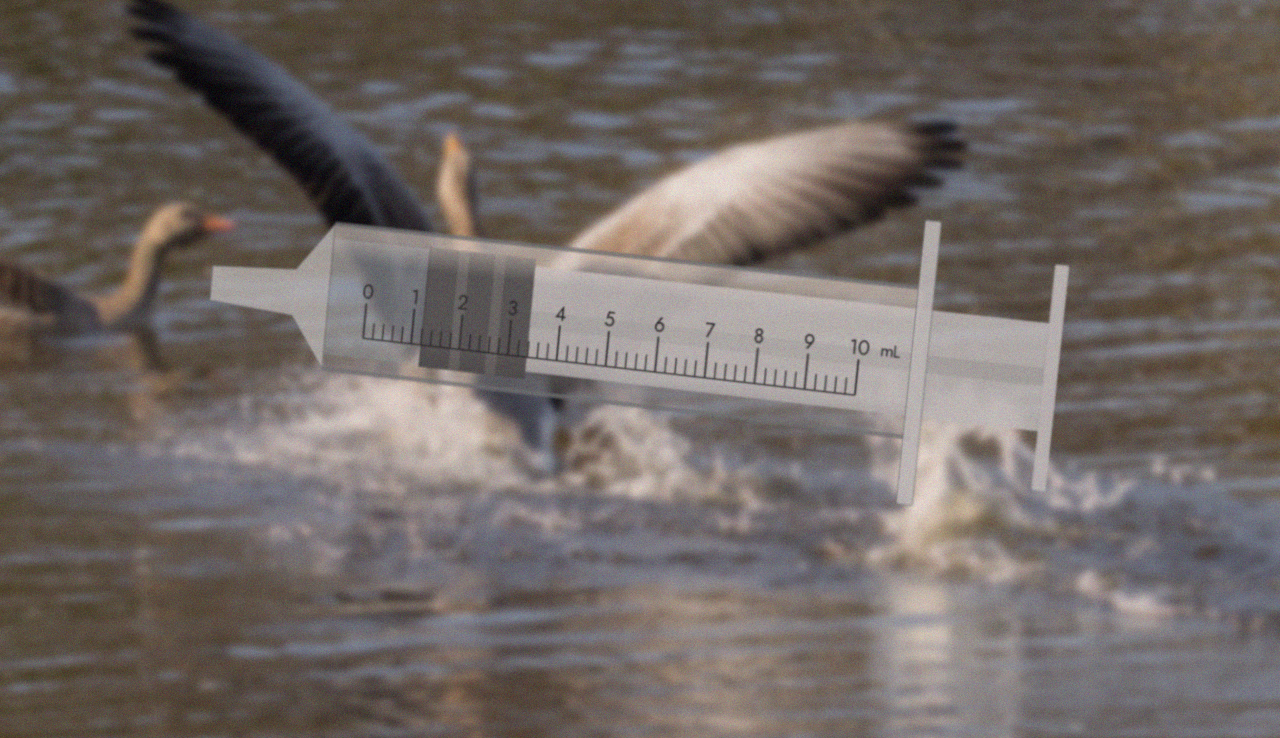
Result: 1.2 mL
